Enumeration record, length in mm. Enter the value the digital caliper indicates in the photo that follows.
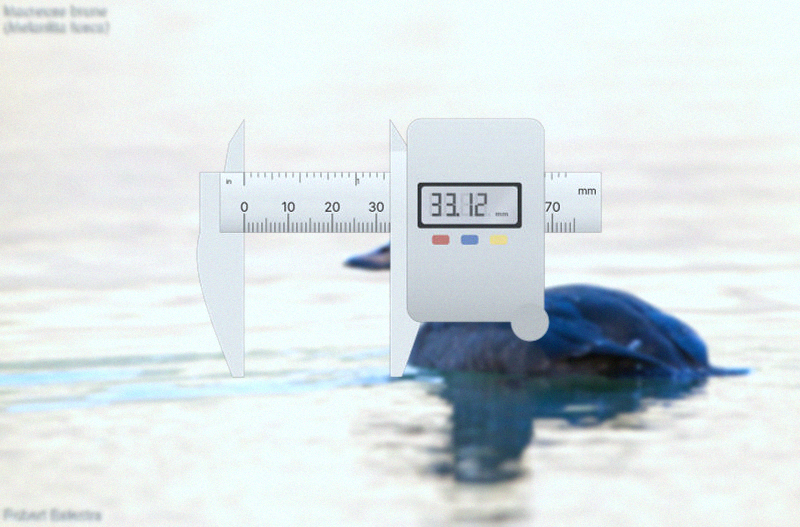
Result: 33.12 mm
